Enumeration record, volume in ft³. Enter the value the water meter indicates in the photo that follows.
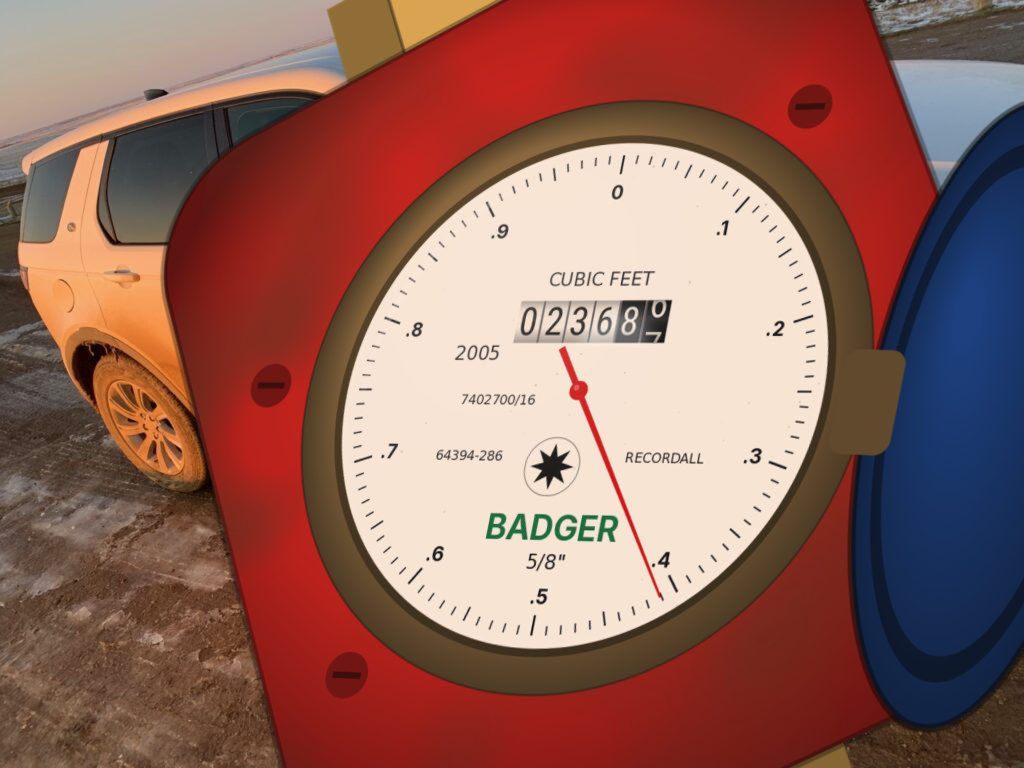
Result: 23686.41 ft³
